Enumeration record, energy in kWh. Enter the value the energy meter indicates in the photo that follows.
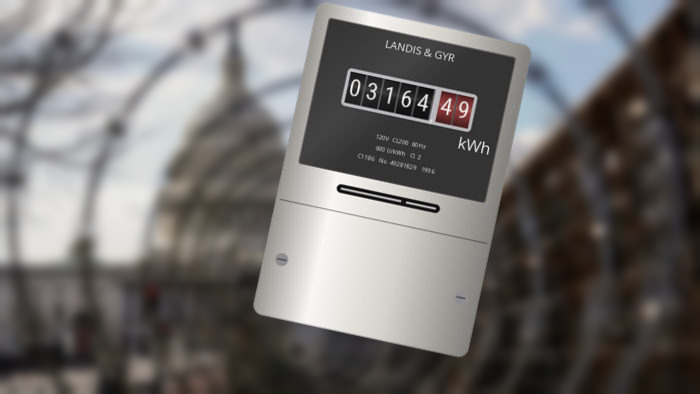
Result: 3164.49 kWh
